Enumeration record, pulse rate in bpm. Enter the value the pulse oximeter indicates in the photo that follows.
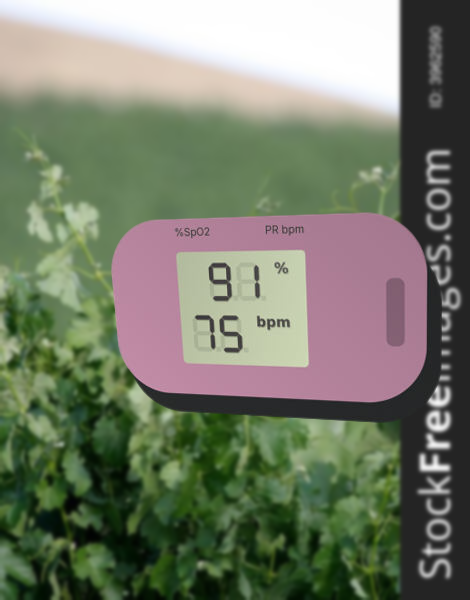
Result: 75 bpm
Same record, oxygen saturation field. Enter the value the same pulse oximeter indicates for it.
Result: 91 %
